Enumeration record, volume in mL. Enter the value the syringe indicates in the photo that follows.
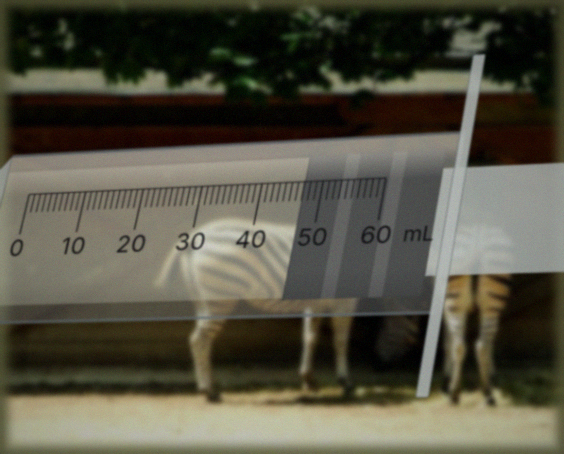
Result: 47 mL
